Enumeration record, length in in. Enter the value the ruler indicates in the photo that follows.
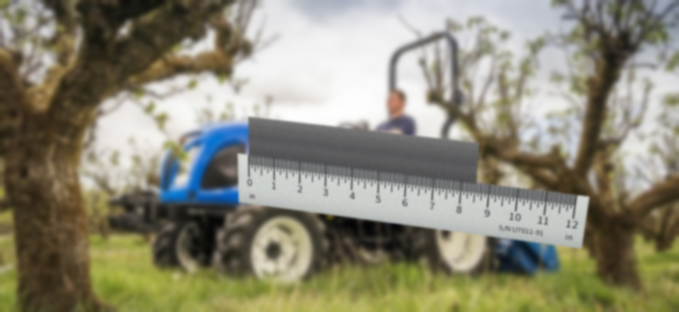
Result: 8.5 in
